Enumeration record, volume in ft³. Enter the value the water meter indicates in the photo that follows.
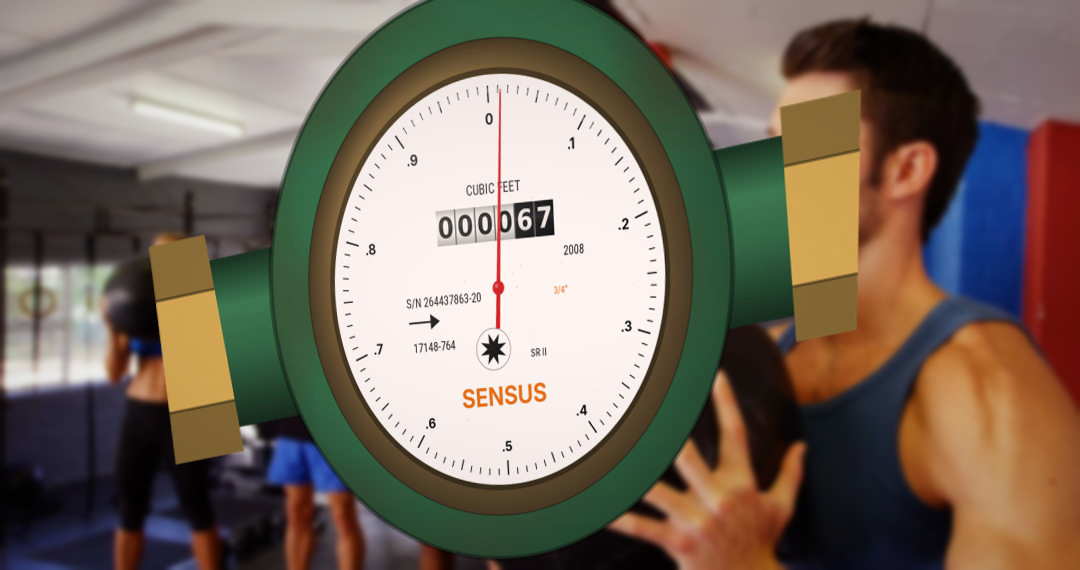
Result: 67.01 ft³
